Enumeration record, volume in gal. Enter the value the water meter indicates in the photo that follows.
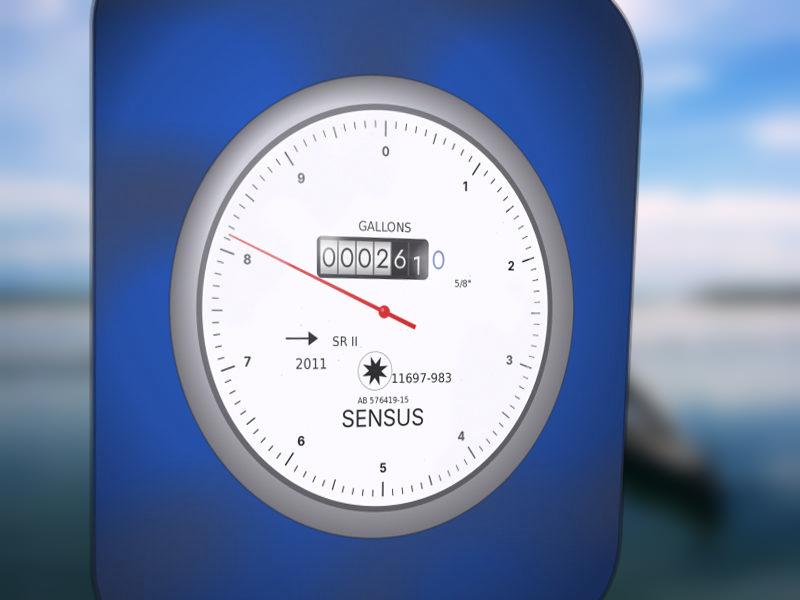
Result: 2608.1 gal
